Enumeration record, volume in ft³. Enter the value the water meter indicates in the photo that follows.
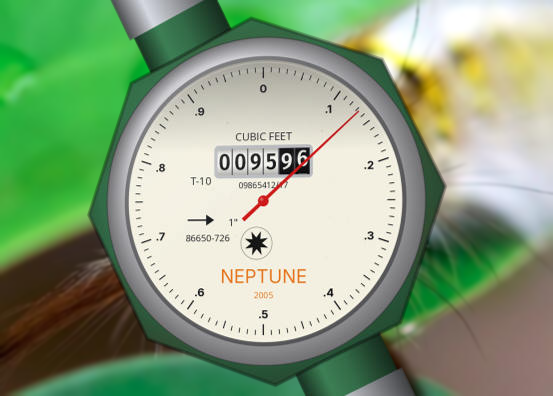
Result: 9596.13 ft³
